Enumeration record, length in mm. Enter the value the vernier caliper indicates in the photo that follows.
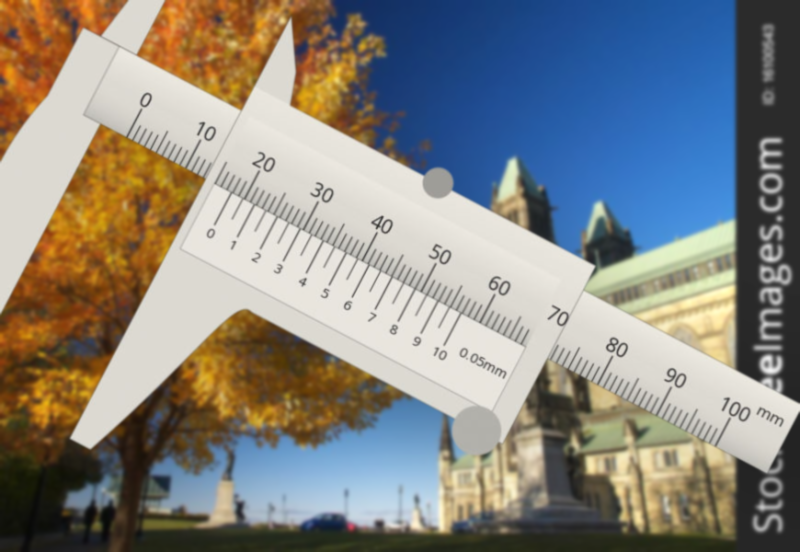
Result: 17.8 mm
